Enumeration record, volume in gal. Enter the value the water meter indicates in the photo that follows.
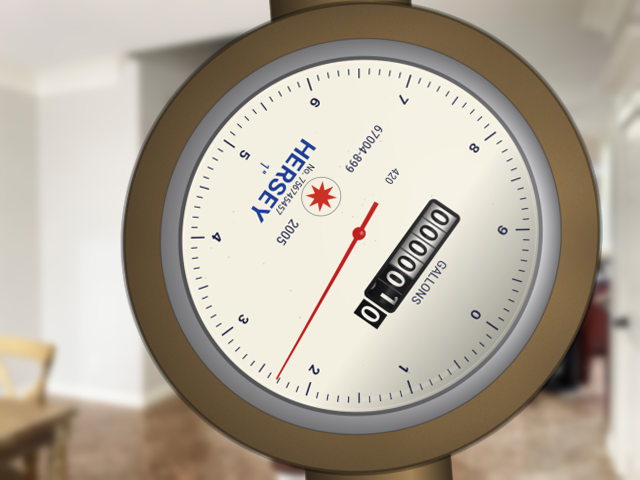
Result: 12.3 gal
